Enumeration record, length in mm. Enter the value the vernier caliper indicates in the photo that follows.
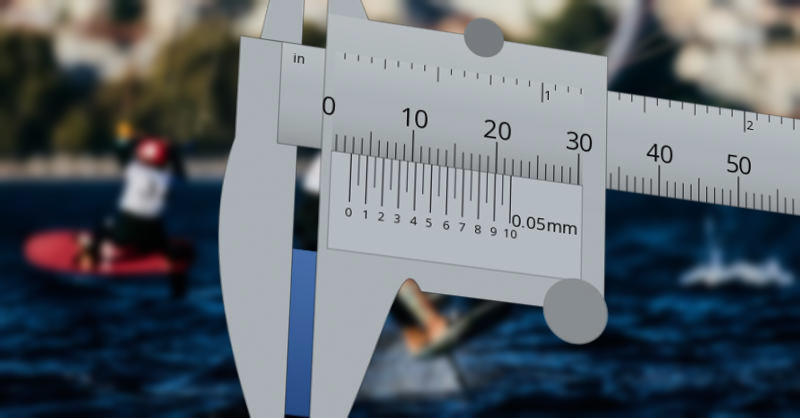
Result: 2.8 mm
